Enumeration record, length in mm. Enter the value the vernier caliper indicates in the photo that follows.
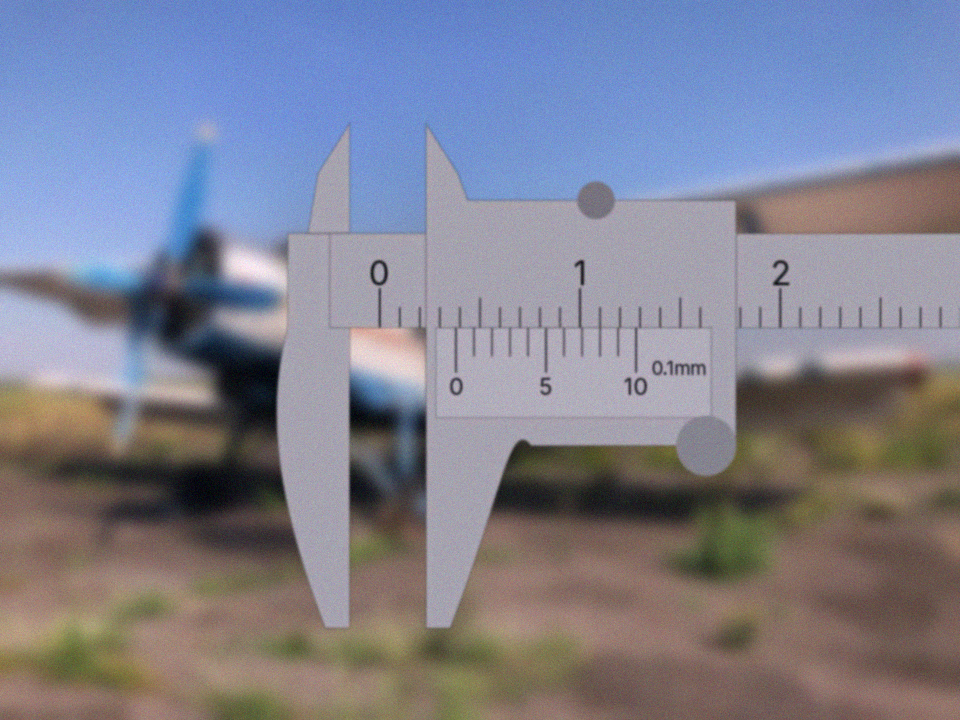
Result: 3.8 mm
